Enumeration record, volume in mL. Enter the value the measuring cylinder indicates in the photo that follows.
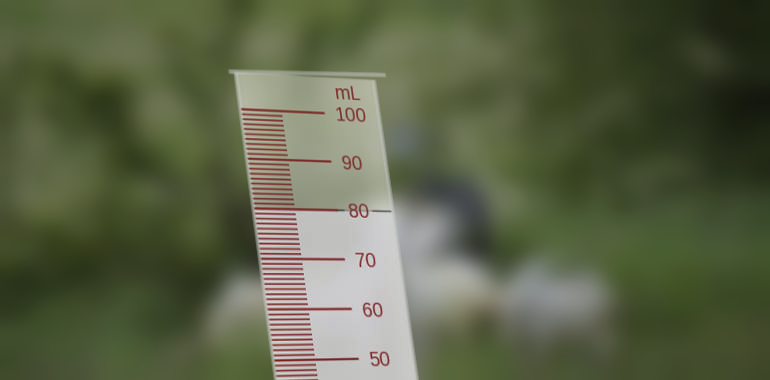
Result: 80 mL
